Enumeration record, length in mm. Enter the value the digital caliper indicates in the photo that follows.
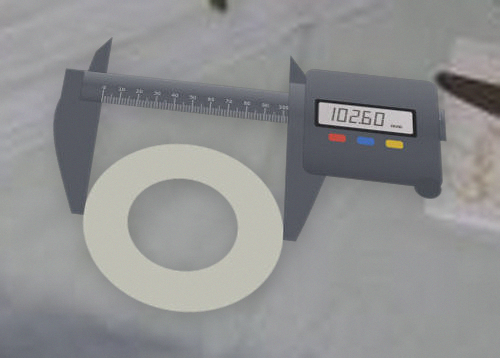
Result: 102.60 mm
